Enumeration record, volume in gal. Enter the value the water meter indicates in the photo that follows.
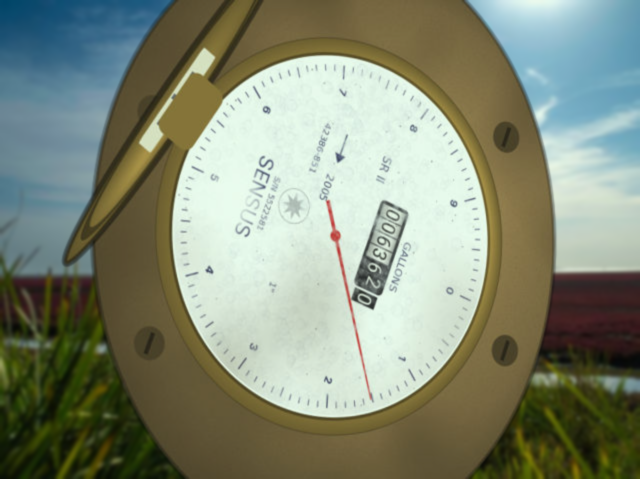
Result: 63621.5 gal
